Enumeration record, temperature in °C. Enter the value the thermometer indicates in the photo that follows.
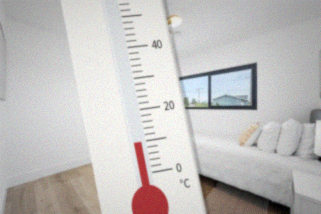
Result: 10 °C
